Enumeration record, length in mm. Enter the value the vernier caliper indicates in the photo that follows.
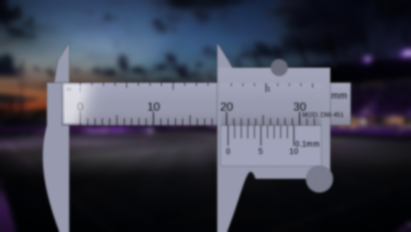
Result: 20.2 mm
